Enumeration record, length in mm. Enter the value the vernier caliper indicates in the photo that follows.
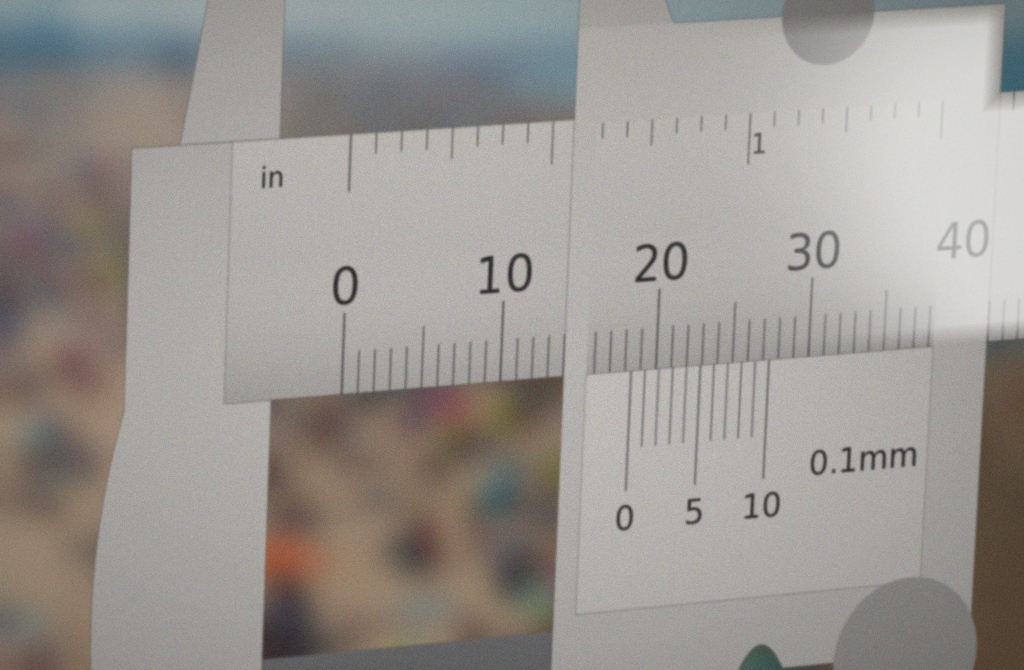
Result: 18.4 mm
